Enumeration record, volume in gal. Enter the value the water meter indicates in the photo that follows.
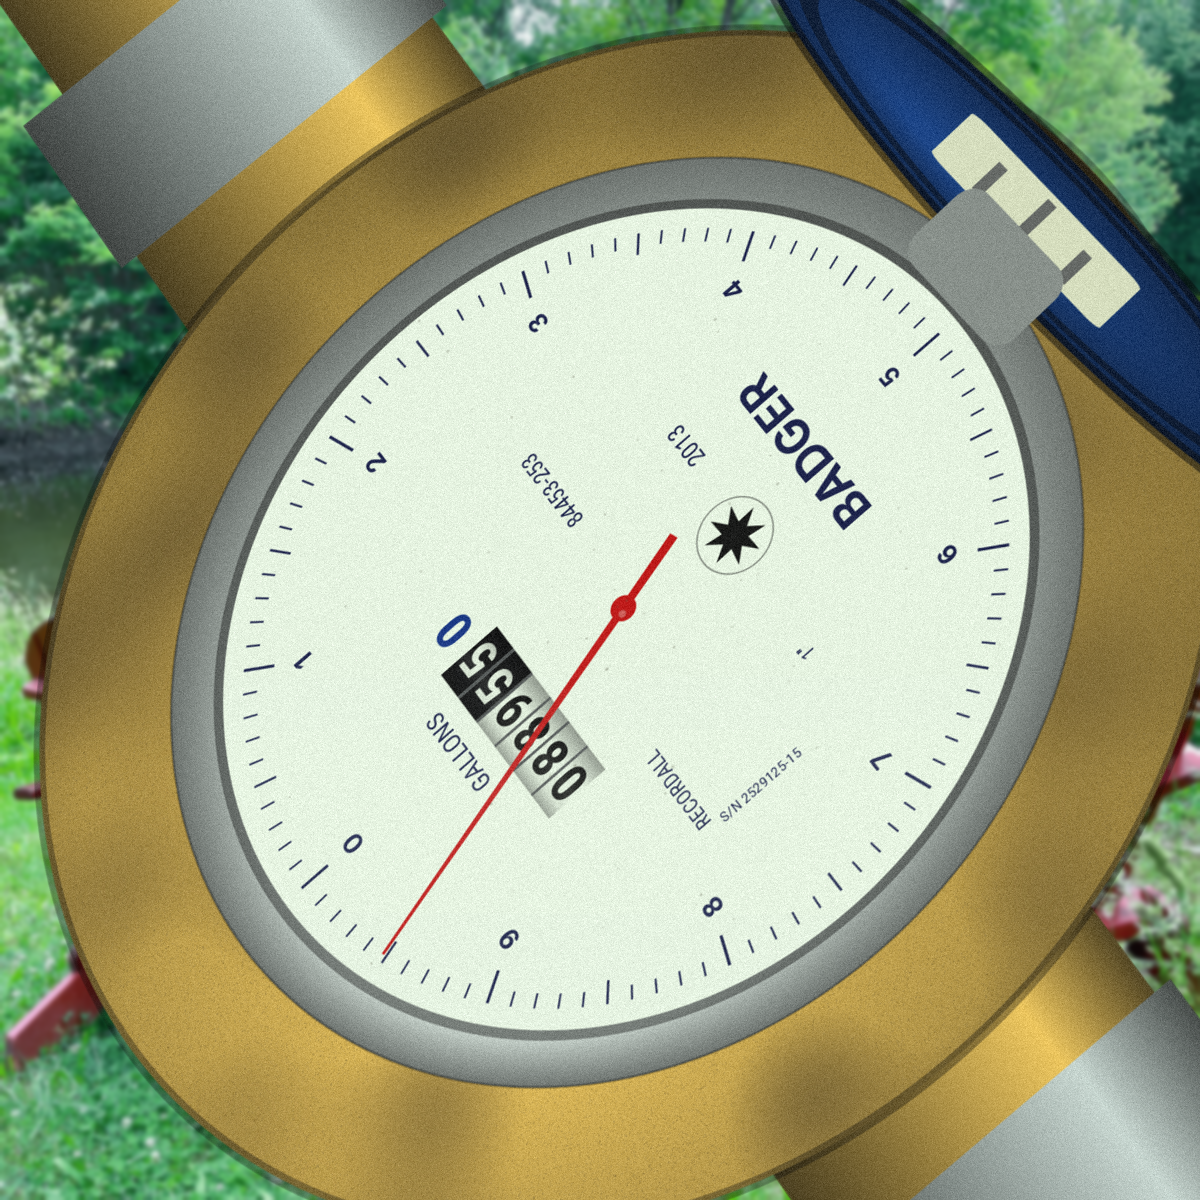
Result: 889549.5 gal
